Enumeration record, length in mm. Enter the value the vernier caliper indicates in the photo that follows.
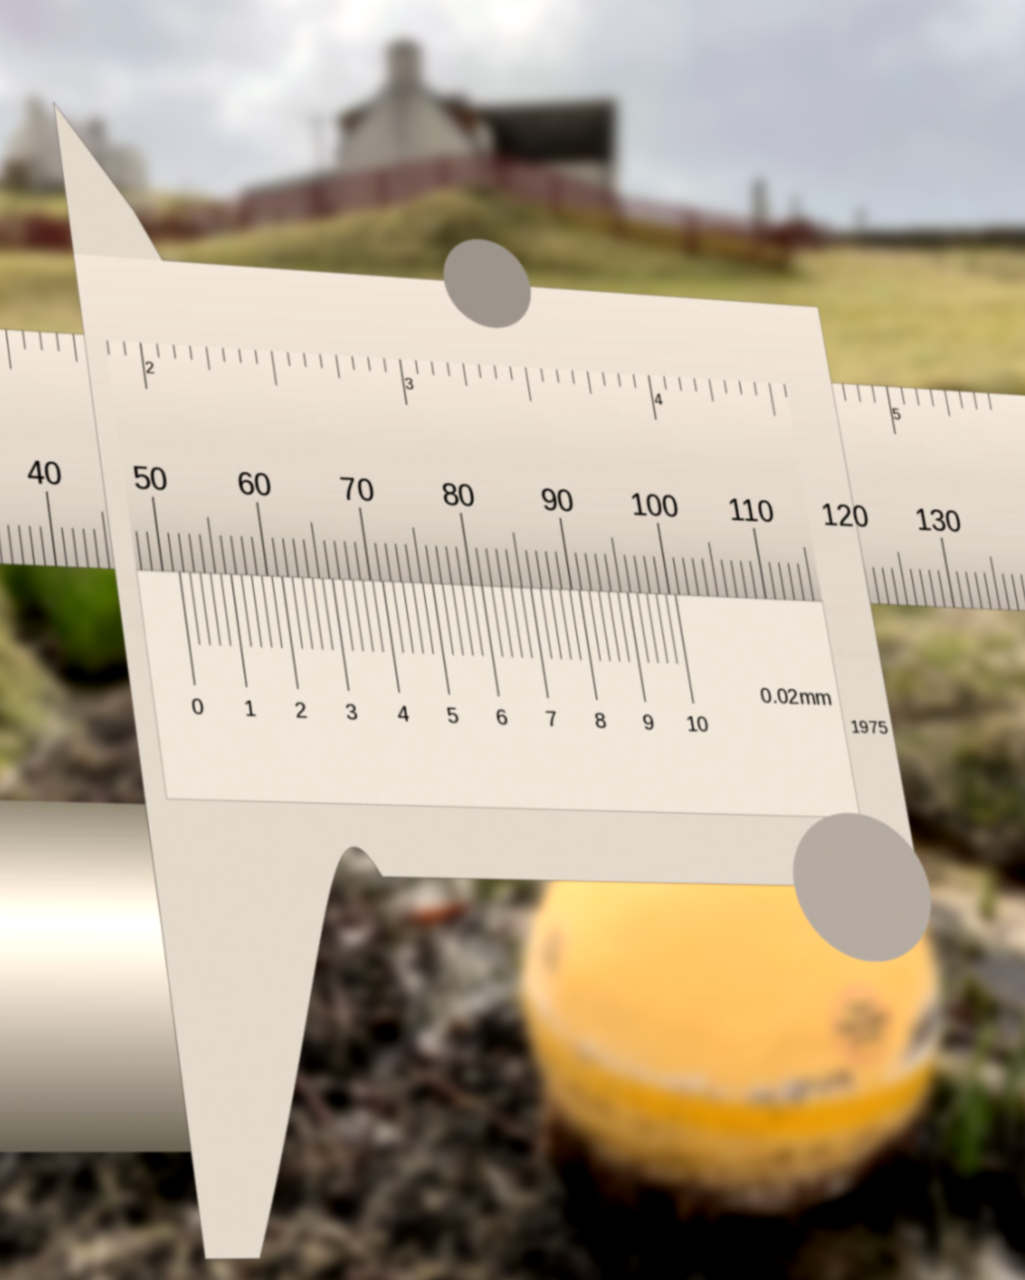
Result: 51.6 mm
